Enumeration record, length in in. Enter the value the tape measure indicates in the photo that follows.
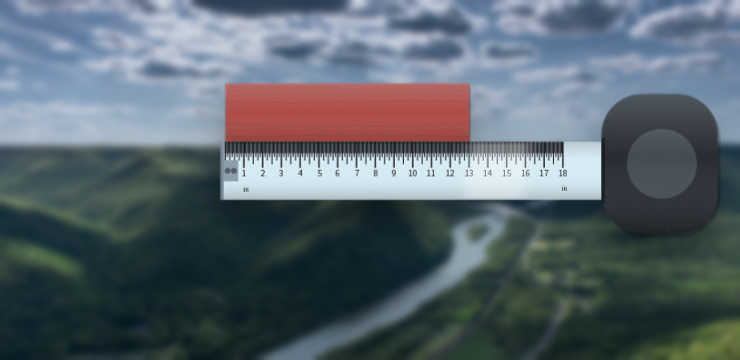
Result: 13 in
